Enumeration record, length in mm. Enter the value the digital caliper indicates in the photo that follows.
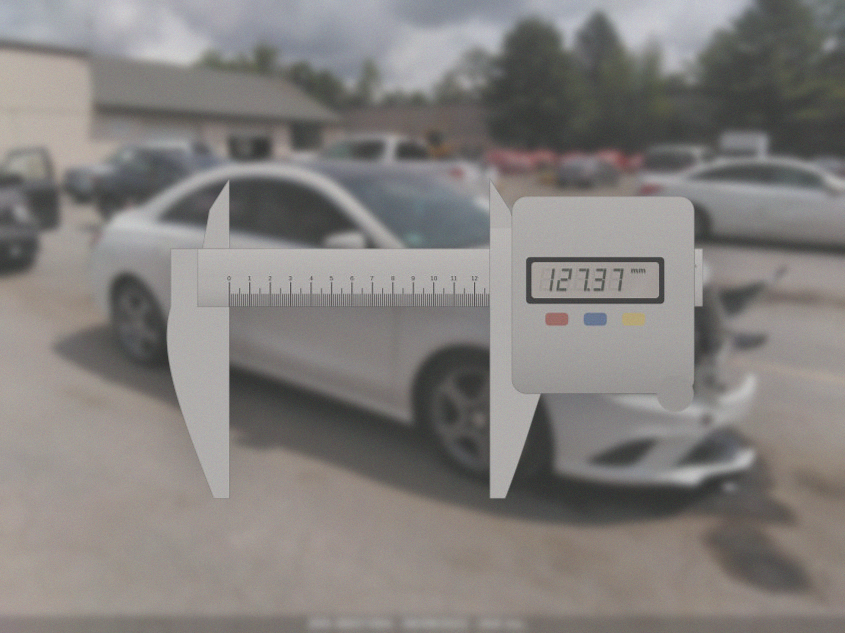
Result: 127.37 mm
